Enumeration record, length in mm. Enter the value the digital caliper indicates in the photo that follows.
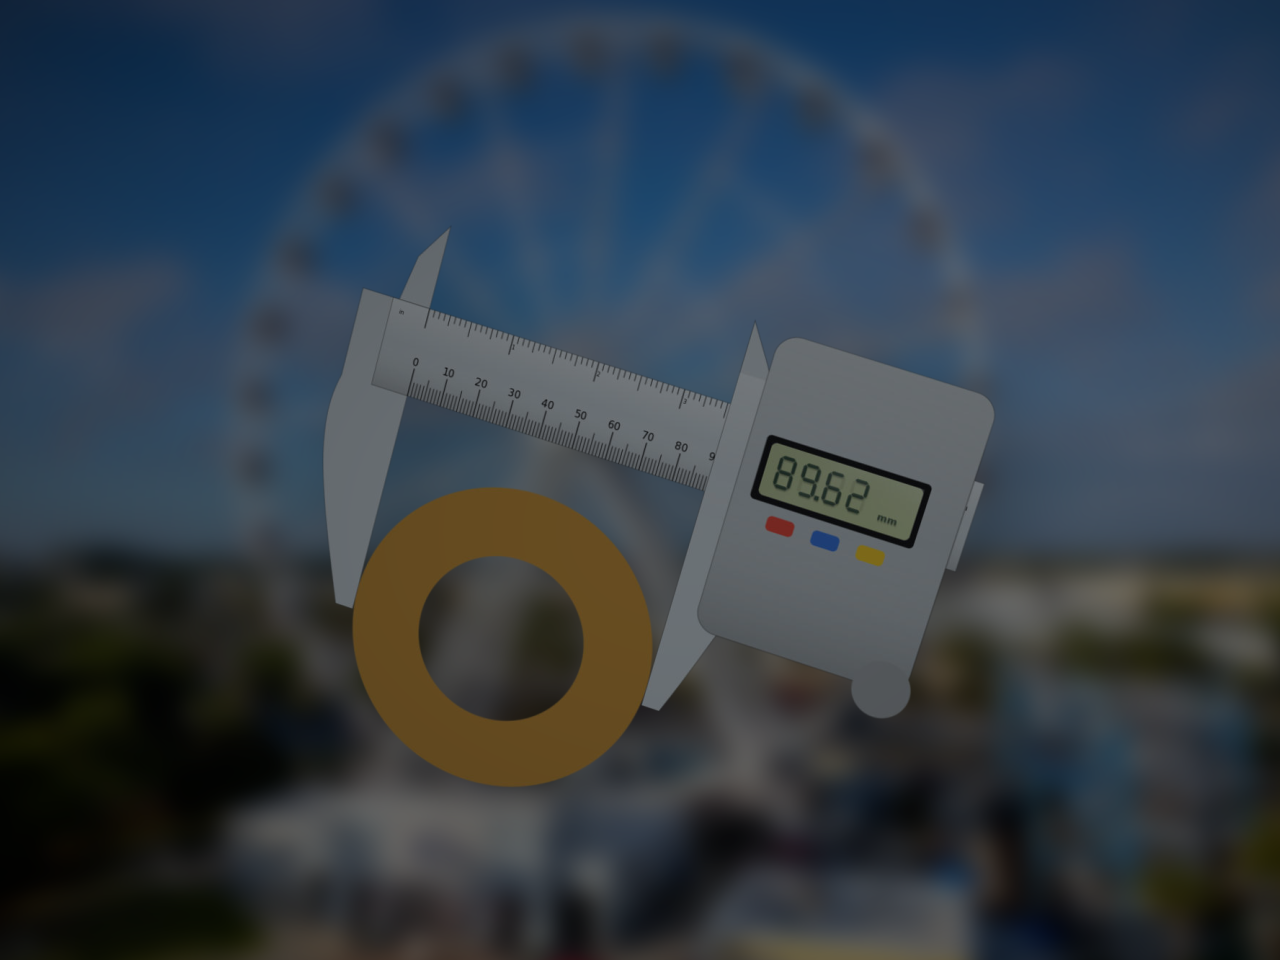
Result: 89.62 mm
